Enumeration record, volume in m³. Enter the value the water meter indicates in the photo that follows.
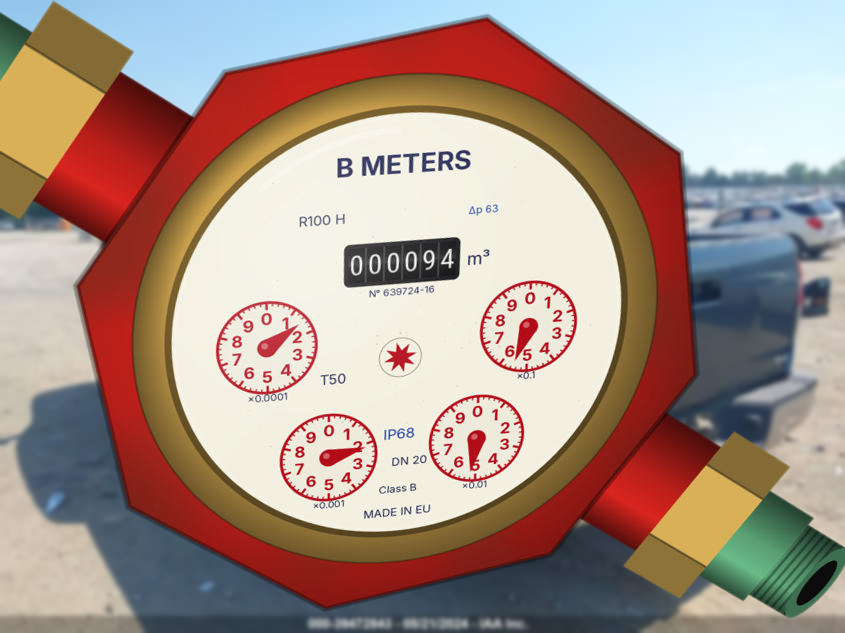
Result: 94.5521 m³
